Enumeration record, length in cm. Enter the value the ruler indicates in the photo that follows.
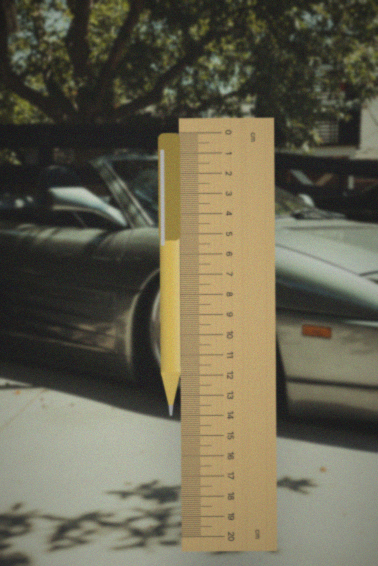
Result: 14 cm
